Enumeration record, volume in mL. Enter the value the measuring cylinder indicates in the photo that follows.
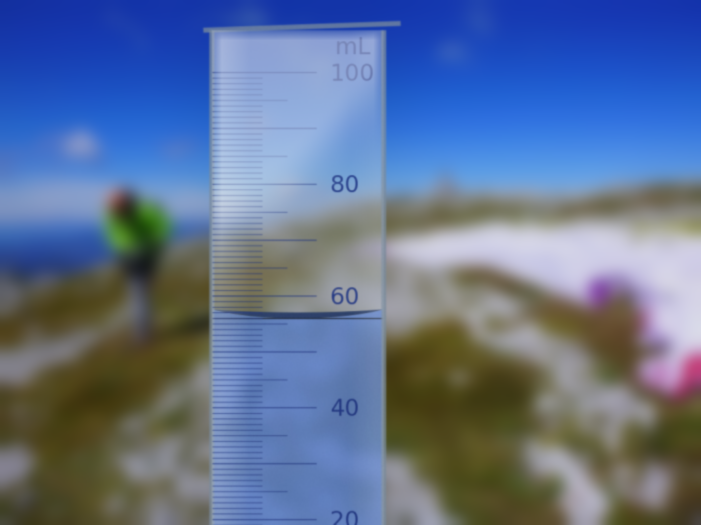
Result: 56 mL
